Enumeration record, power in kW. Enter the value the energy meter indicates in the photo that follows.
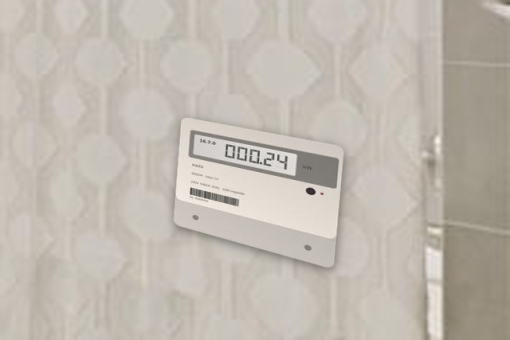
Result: 0.24 kW
